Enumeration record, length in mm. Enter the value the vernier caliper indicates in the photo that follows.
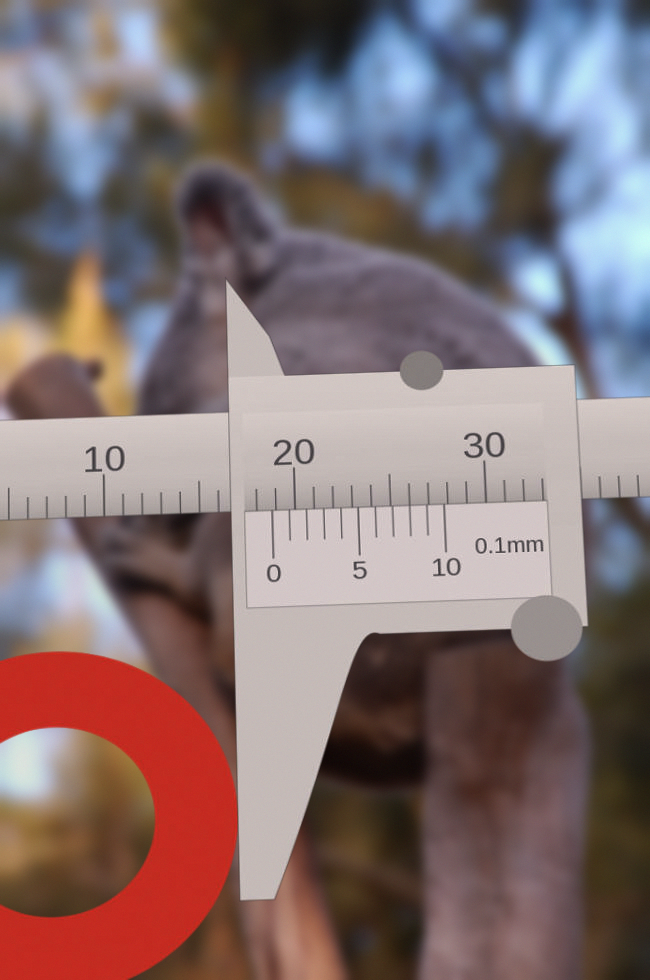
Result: 18.8 mm
